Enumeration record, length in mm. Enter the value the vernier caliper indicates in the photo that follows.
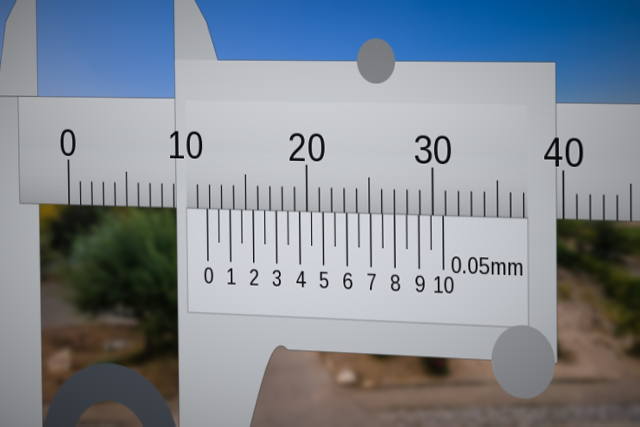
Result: 11.8 mm
